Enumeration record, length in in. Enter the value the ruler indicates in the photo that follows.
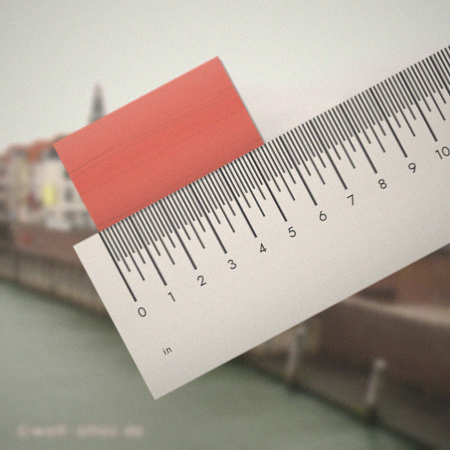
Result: 5.5 in
